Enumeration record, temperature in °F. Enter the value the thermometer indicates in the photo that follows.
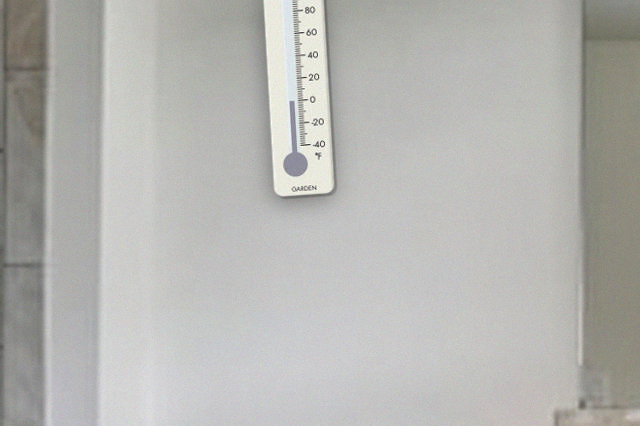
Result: 0 °F
